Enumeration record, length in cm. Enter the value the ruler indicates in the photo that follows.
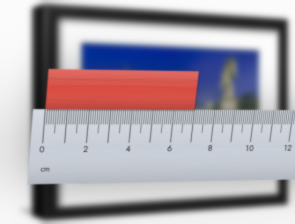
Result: 7 cm
